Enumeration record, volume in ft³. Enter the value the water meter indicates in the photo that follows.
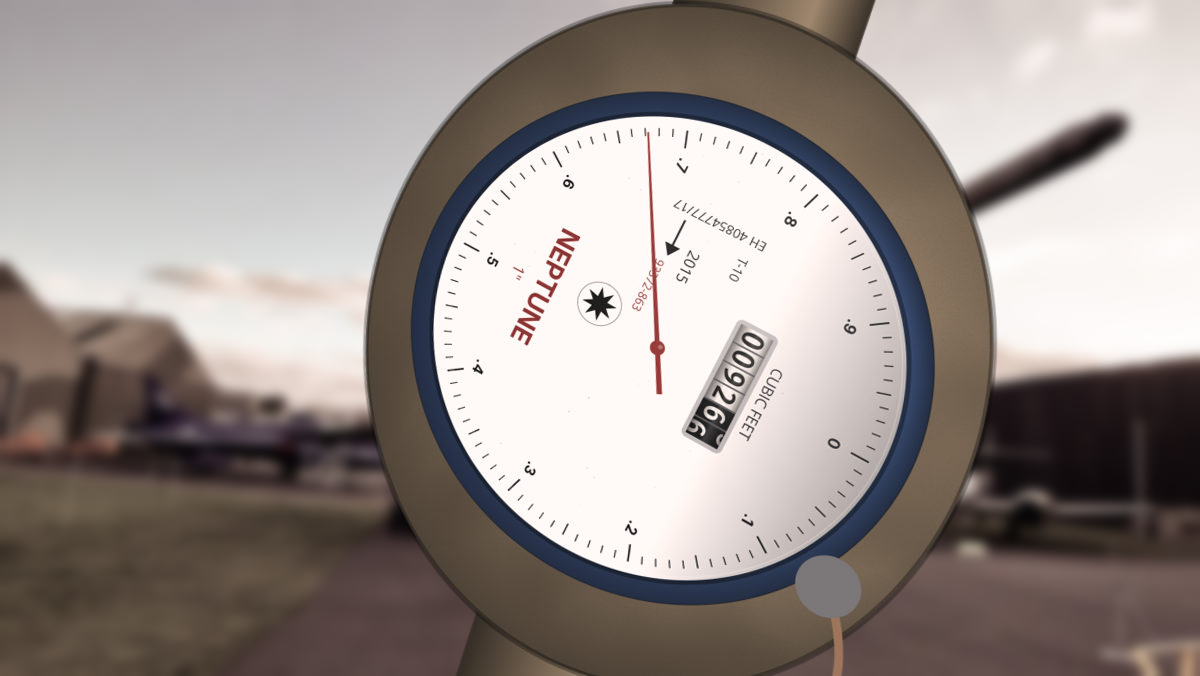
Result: 9265.67 ft³
